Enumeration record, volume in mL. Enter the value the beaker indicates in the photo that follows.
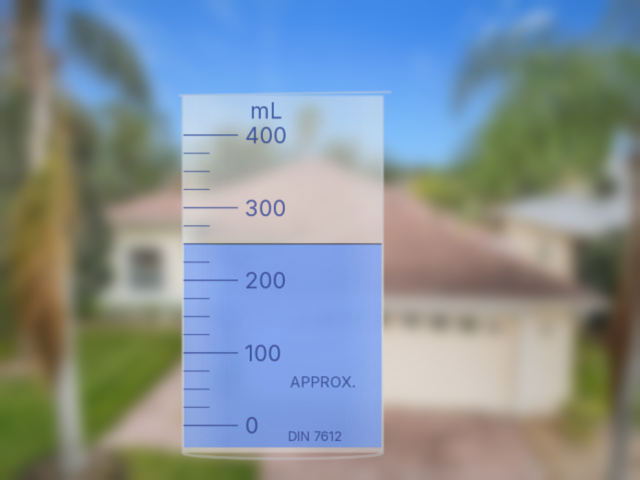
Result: 250 mL
